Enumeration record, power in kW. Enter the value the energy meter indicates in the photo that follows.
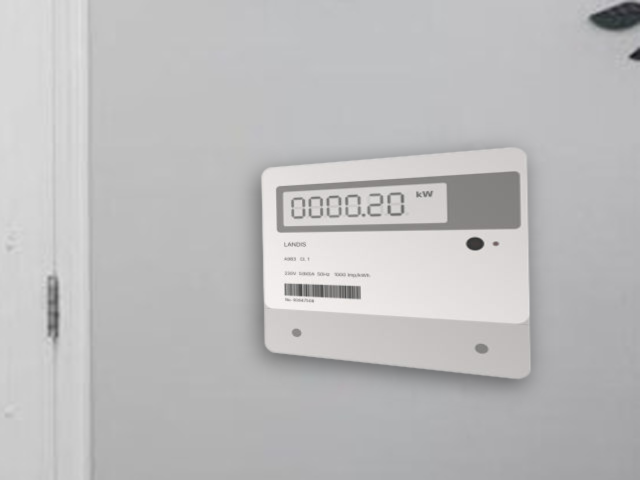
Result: 0.20 kW
